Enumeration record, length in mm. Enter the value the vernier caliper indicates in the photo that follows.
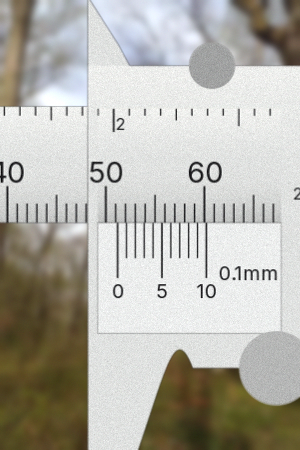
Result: 51.2 mm
